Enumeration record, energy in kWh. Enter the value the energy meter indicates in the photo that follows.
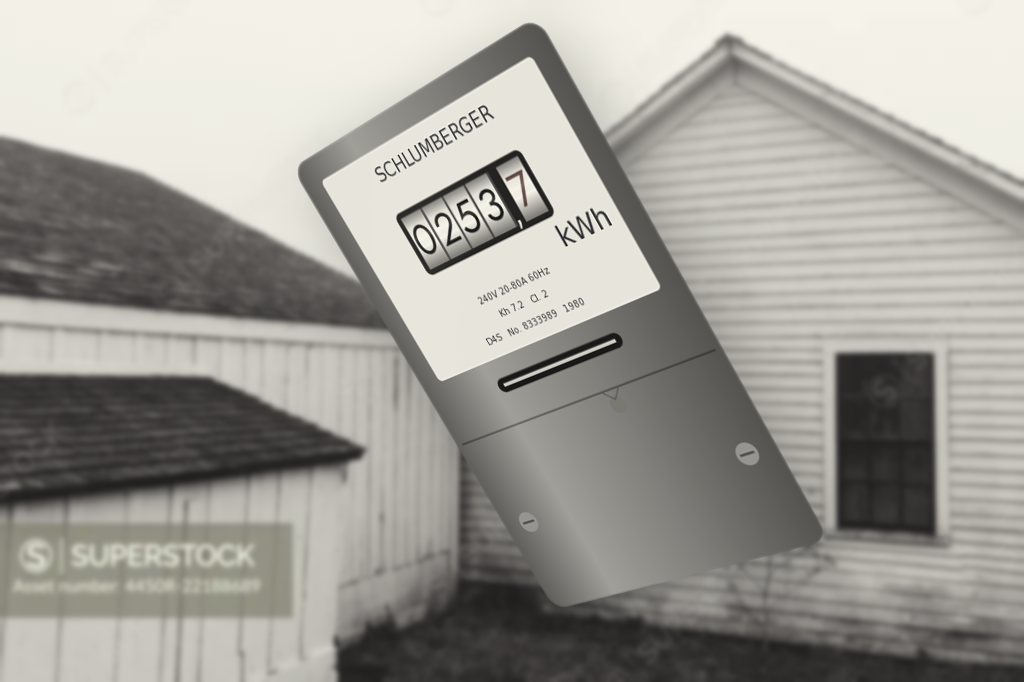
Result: 253.7 kWh
